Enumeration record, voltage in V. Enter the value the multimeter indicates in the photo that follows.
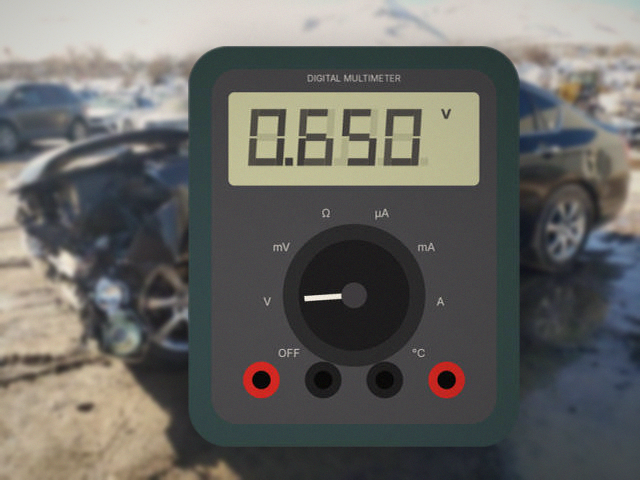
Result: 0.650 V
